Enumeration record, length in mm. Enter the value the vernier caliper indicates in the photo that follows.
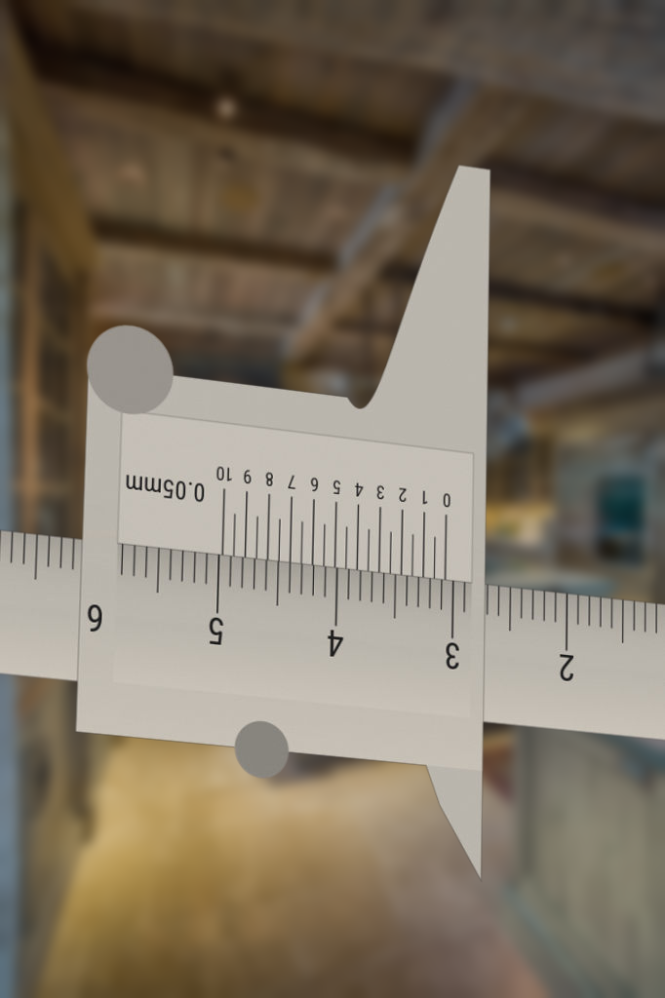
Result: 30.7 mm
